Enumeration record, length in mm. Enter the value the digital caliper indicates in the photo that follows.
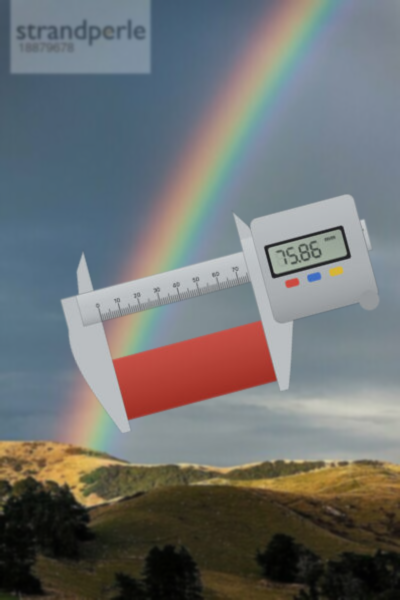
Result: 75.86 mm
